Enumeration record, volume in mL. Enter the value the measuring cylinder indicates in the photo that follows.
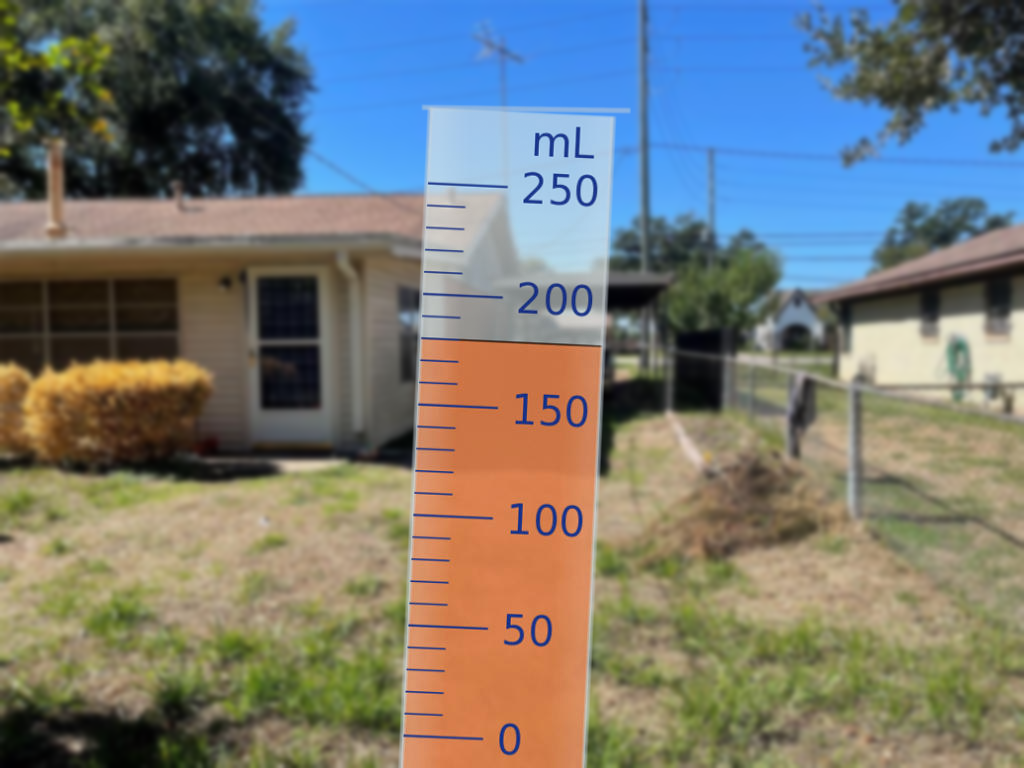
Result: 180 mL
